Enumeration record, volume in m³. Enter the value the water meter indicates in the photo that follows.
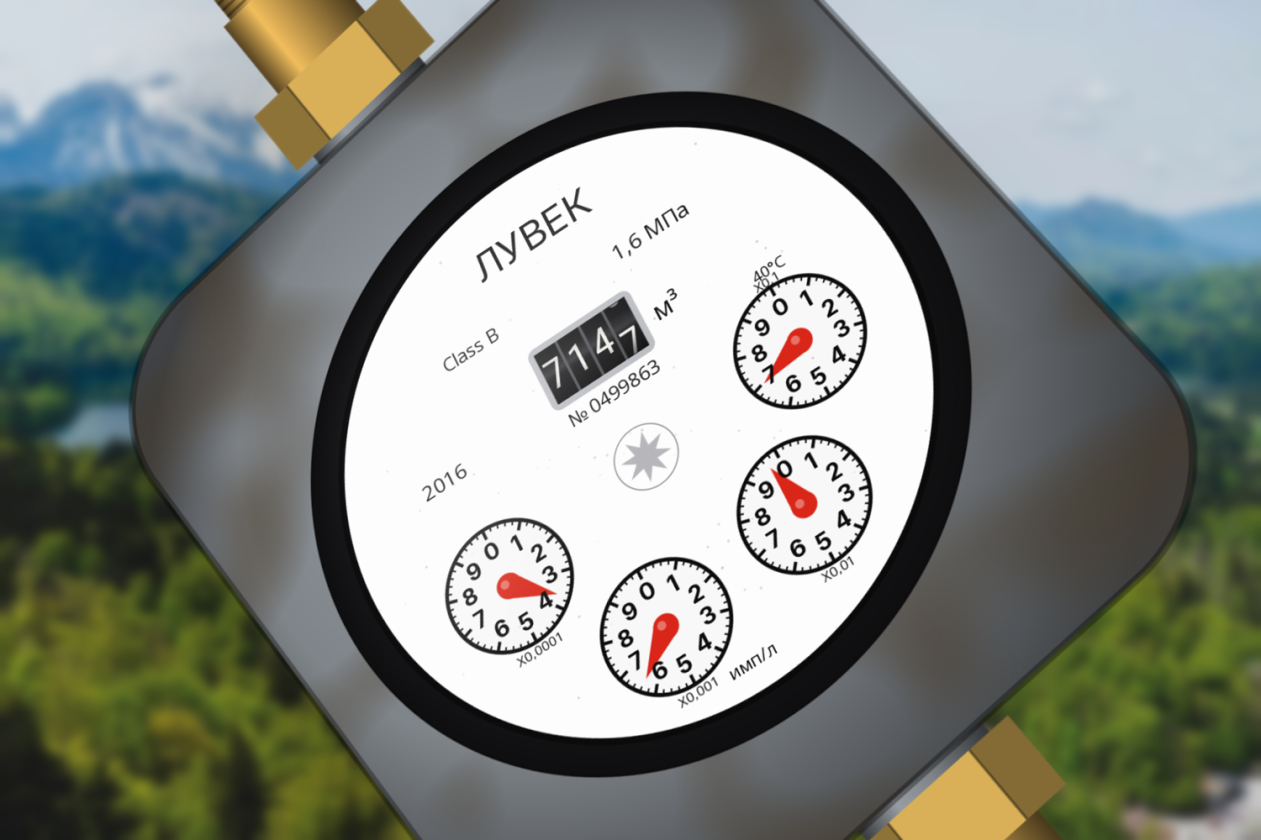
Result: 7146.6963 m³
